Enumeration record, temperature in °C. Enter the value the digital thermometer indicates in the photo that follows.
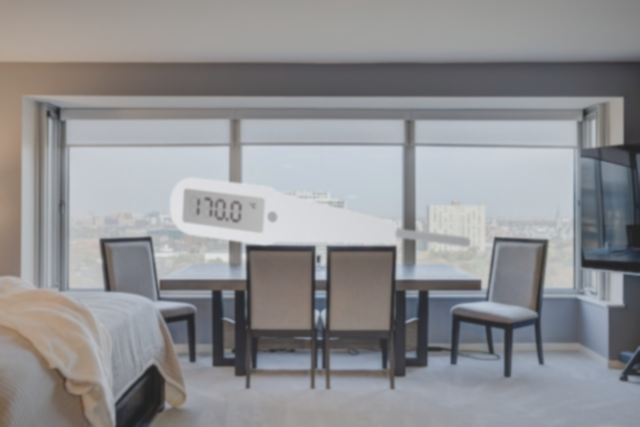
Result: 170.0 °C
